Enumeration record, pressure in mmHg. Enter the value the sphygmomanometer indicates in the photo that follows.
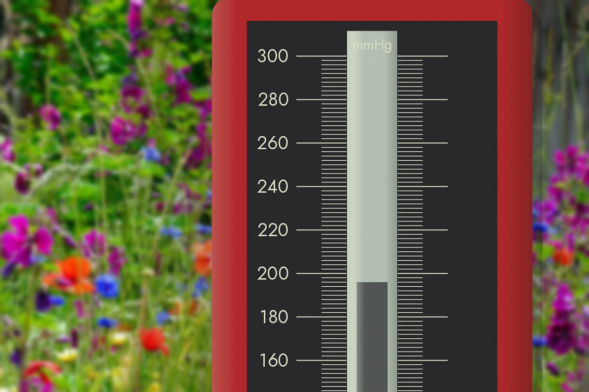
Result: 196 mmHg
